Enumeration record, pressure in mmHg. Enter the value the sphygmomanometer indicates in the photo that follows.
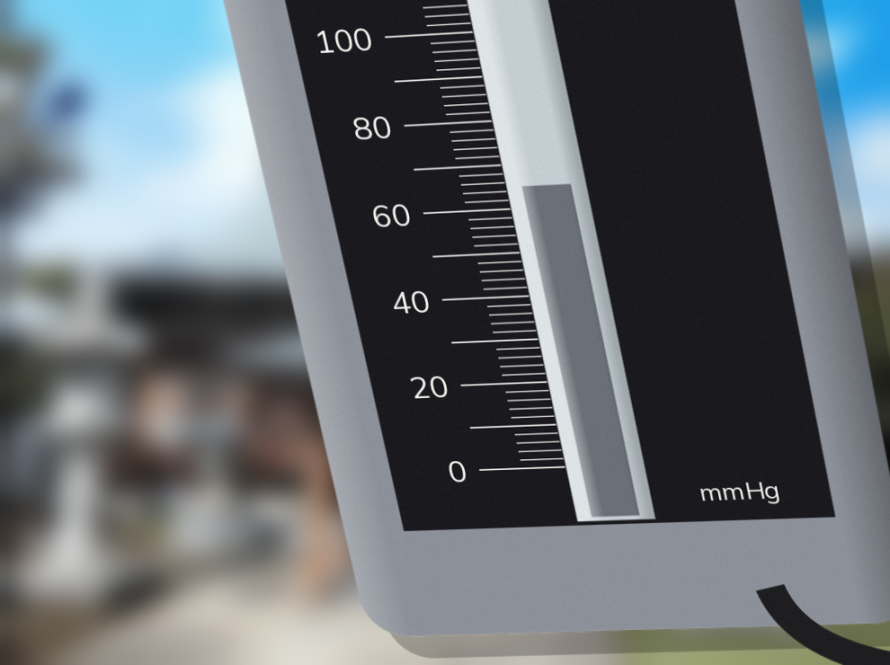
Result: 65 mmHg
